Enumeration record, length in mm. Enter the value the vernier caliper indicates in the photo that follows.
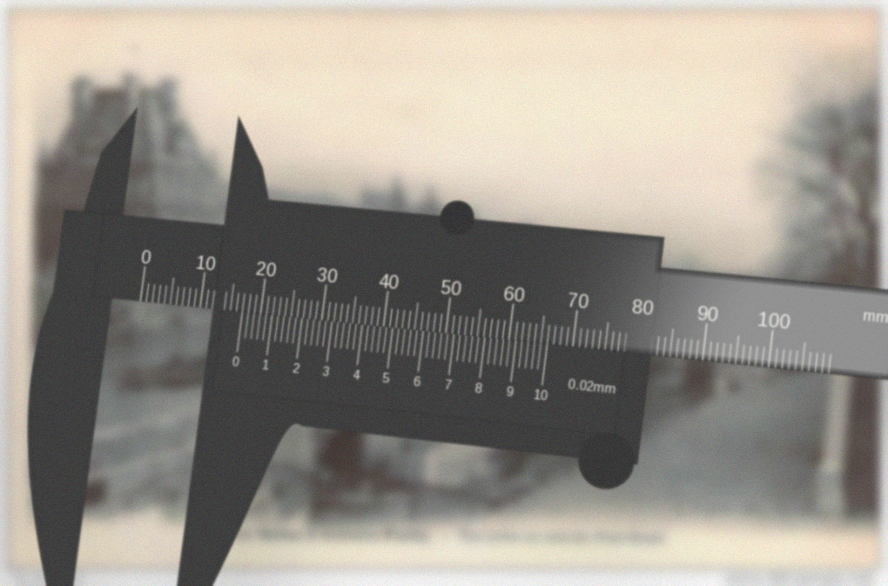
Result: 17.0 mm
